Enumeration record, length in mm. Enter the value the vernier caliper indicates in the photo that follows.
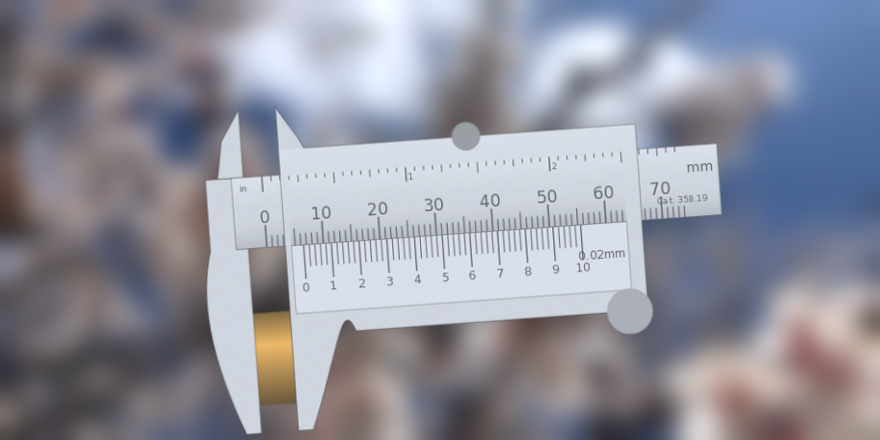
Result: 6.5 mm
